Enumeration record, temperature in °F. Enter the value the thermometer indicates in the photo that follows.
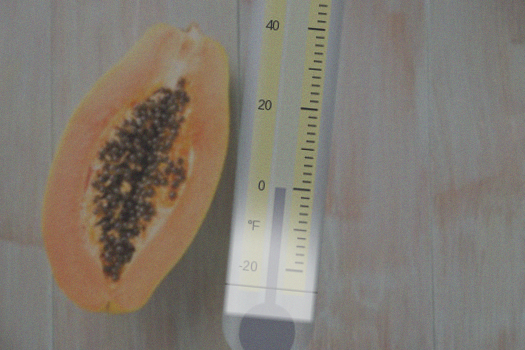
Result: 0 °F
